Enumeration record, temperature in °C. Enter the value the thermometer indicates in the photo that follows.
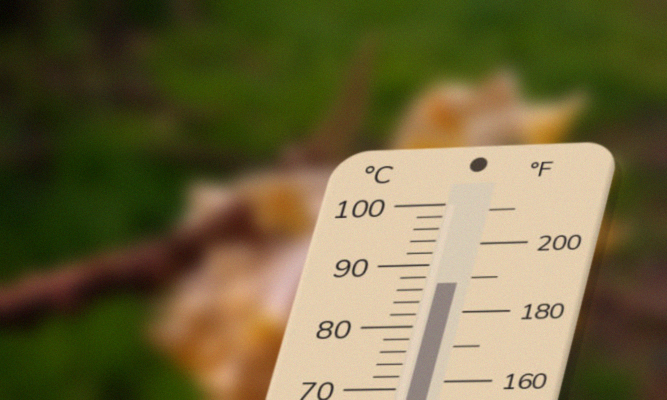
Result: 87 °C
